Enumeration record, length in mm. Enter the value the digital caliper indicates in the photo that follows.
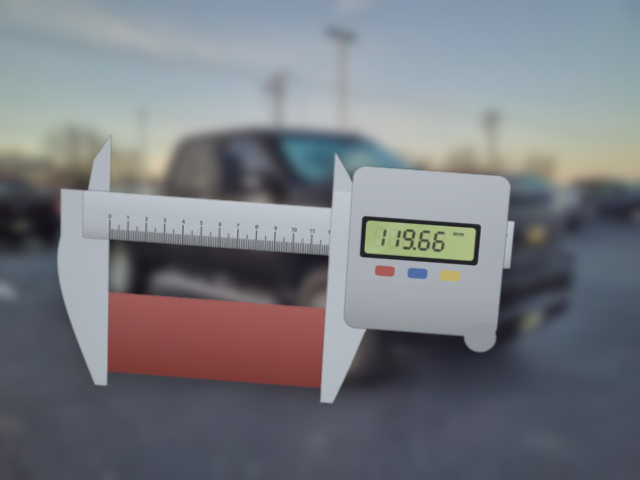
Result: 119.66 mm
